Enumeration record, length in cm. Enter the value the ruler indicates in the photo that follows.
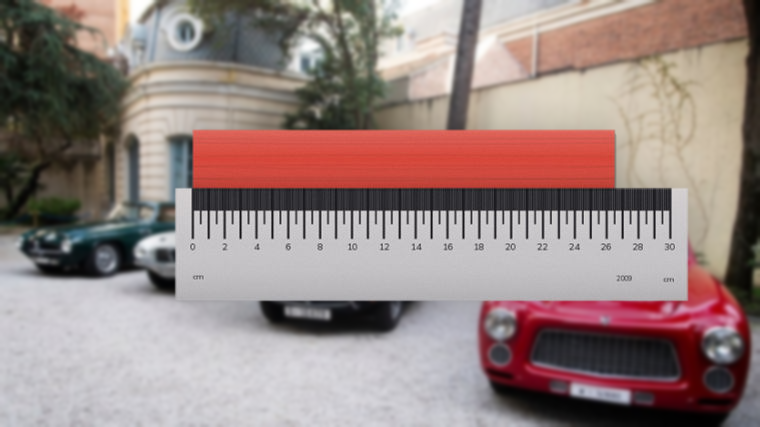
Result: 26.5 cm
